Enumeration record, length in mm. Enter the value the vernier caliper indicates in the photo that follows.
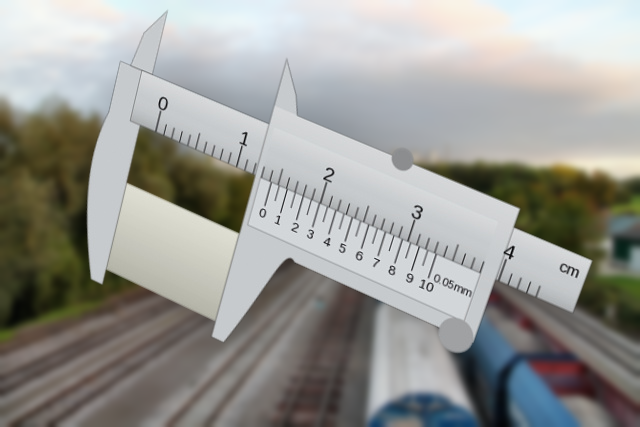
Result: 14.2 mm
